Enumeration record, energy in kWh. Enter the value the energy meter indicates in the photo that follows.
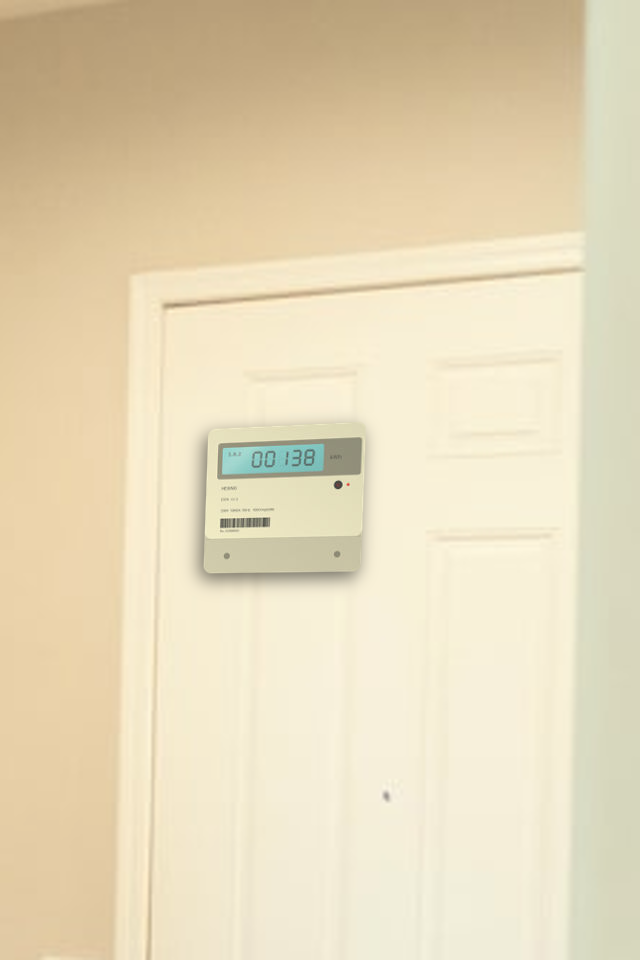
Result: 138 kWh
